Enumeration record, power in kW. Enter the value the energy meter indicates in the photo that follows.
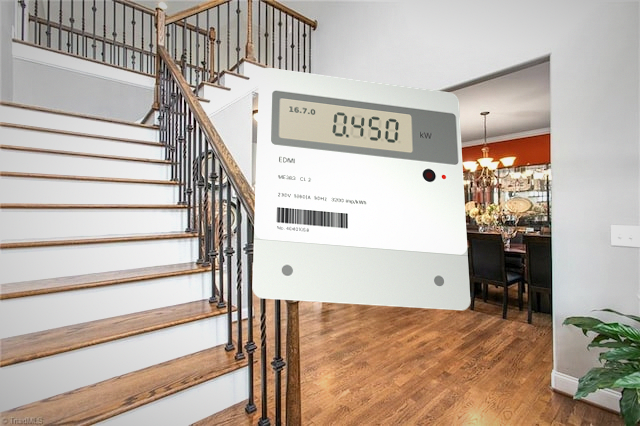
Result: 0.450 kW
